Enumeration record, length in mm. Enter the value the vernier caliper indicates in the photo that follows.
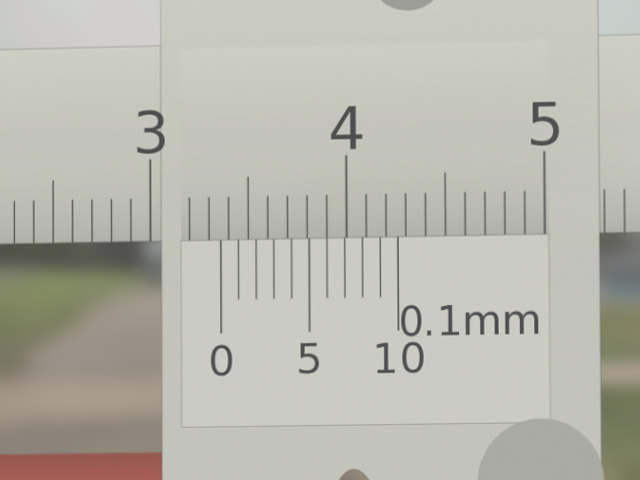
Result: 33.6 mm
